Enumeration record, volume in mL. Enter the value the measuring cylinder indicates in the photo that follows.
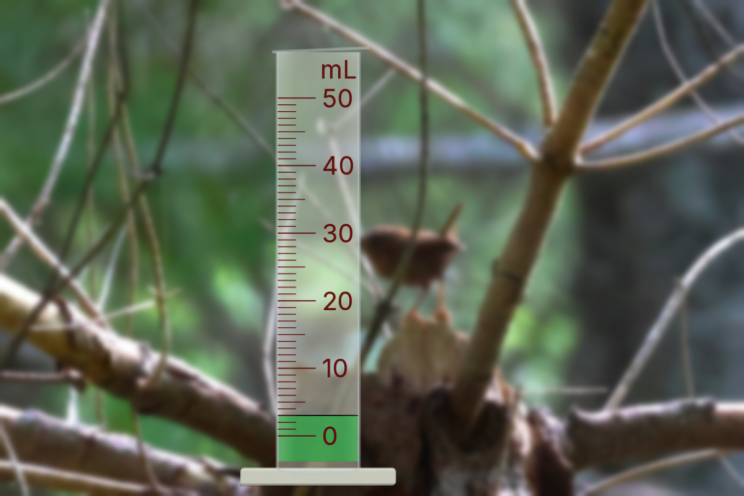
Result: 3 mL
